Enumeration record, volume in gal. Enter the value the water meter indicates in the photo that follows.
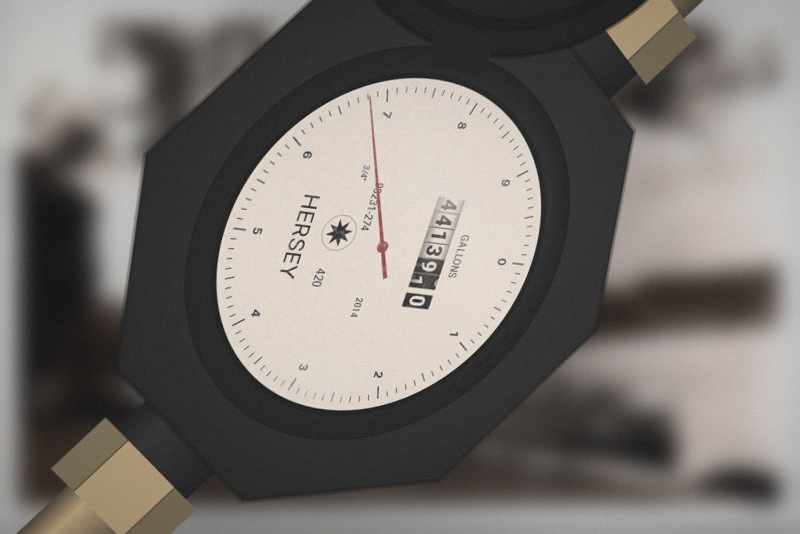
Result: 4413906.8 gal
